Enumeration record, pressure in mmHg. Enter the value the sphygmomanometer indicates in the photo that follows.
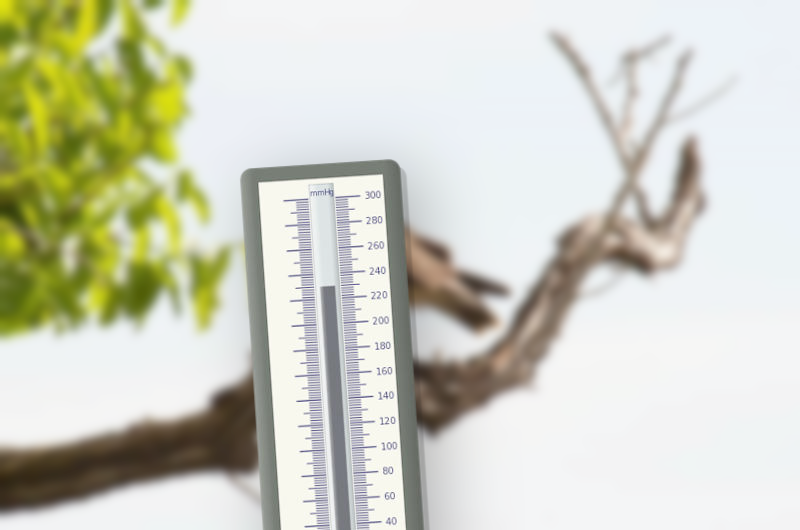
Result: 230 mmHg
